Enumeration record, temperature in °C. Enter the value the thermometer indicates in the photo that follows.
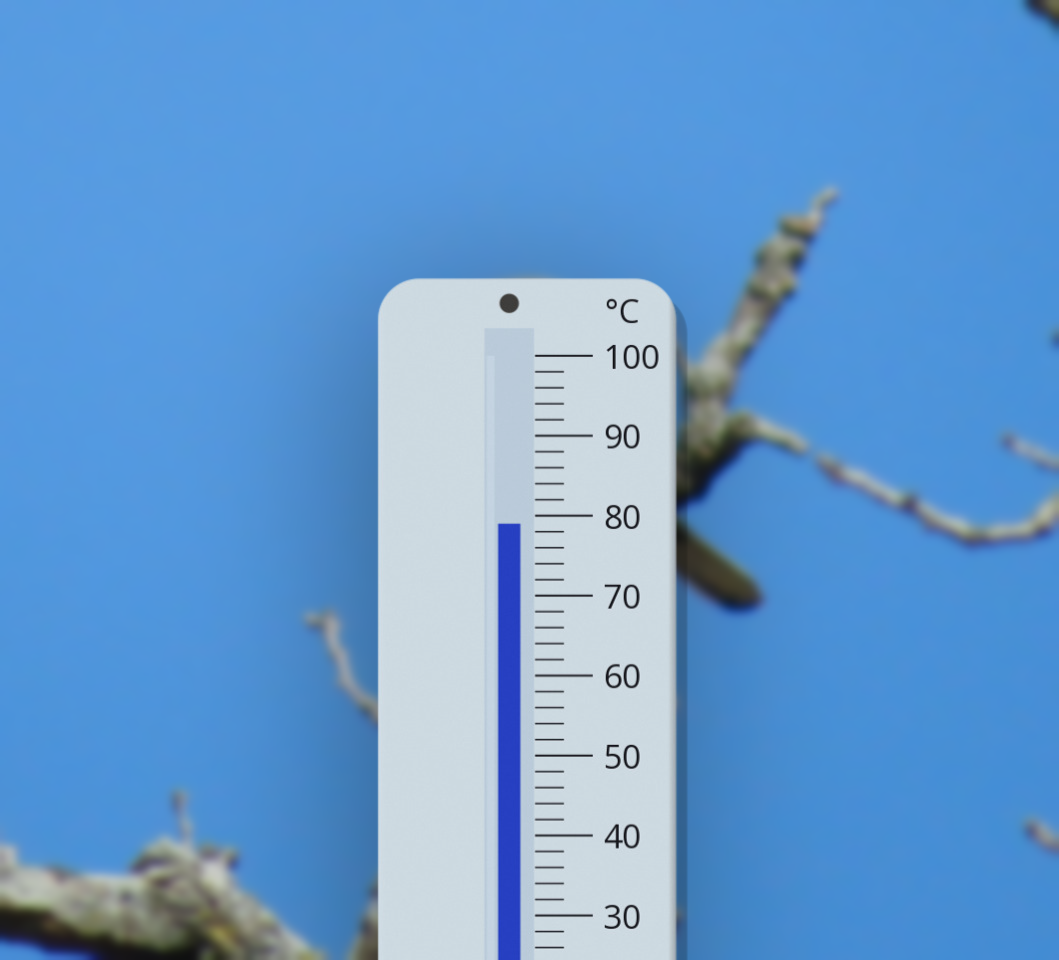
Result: 79 °C
